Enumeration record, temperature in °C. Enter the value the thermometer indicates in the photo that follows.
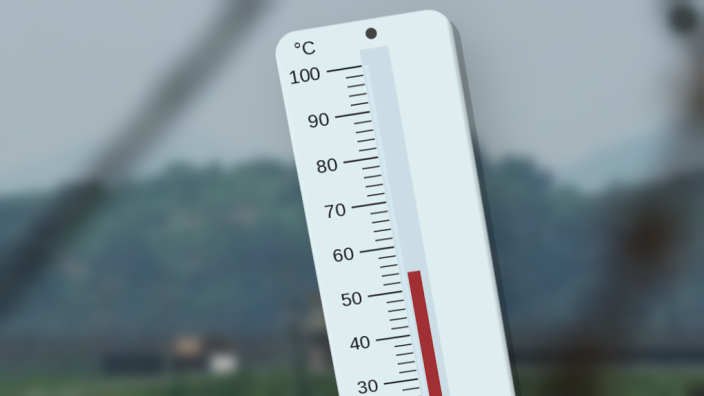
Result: 54 °C
